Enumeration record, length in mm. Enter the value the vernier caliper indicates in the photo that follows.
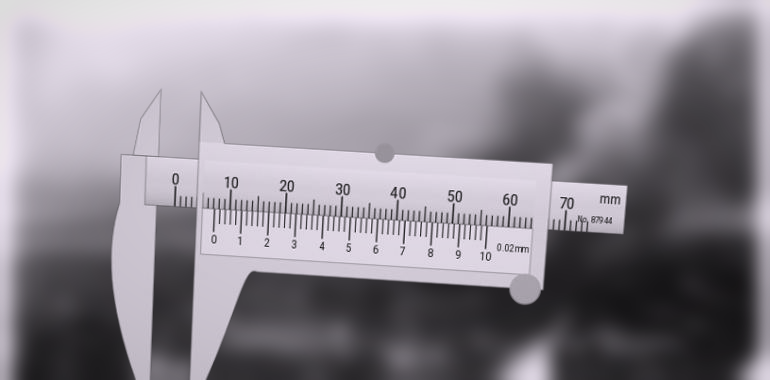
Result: 7.2 mm
